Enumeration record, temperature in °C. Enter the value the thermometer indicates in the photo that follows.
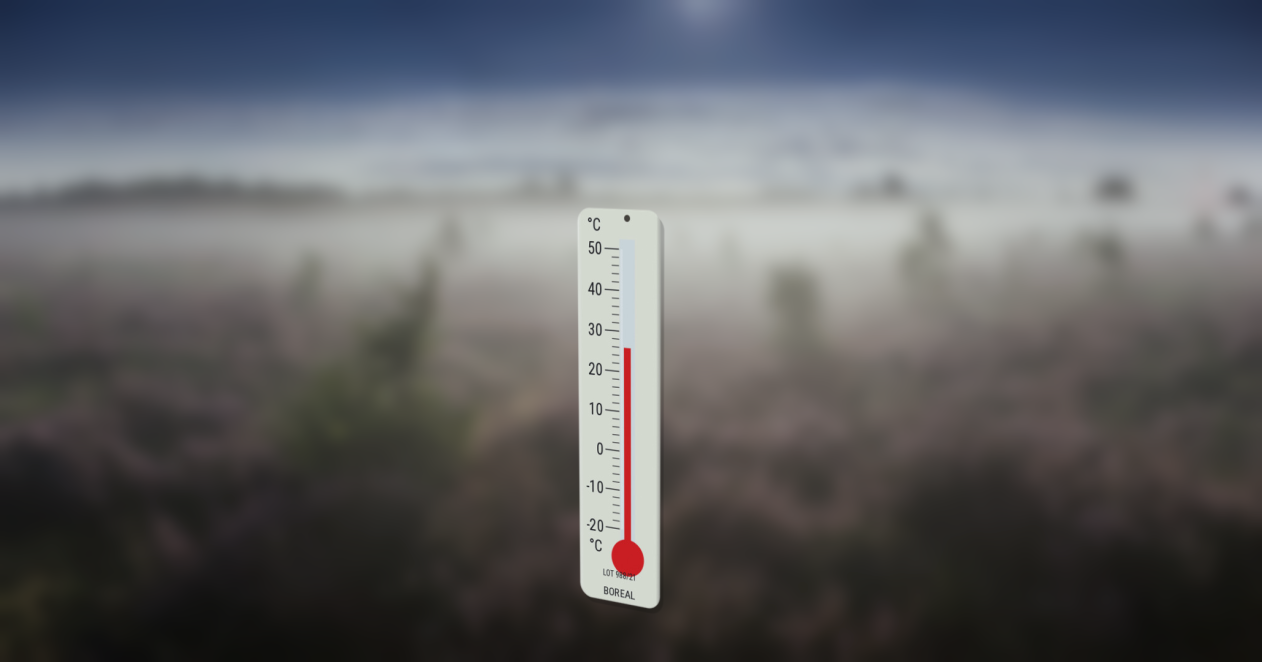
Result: 26 °C
